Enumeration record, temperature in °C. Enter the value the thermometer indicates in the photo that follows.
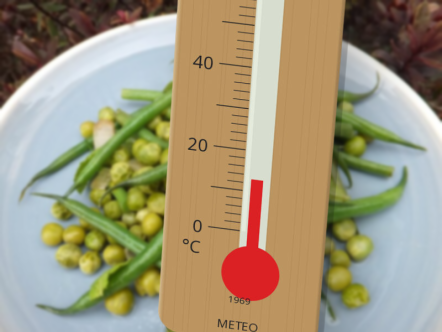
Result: 13 °C
